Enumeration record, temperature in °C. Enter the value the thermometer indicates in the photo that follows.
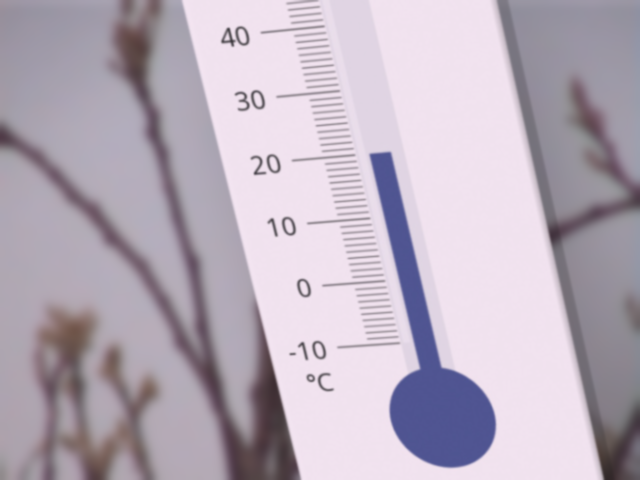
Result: 20 °C
